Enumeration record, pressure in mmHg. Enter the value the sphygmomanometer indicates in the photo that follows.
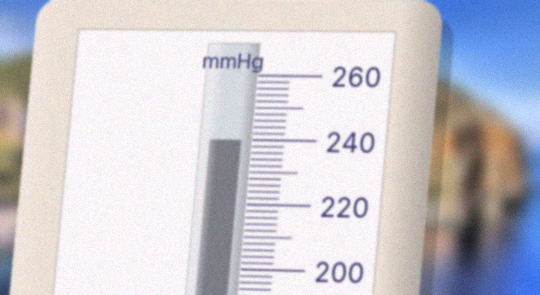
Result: 240 mmHg
